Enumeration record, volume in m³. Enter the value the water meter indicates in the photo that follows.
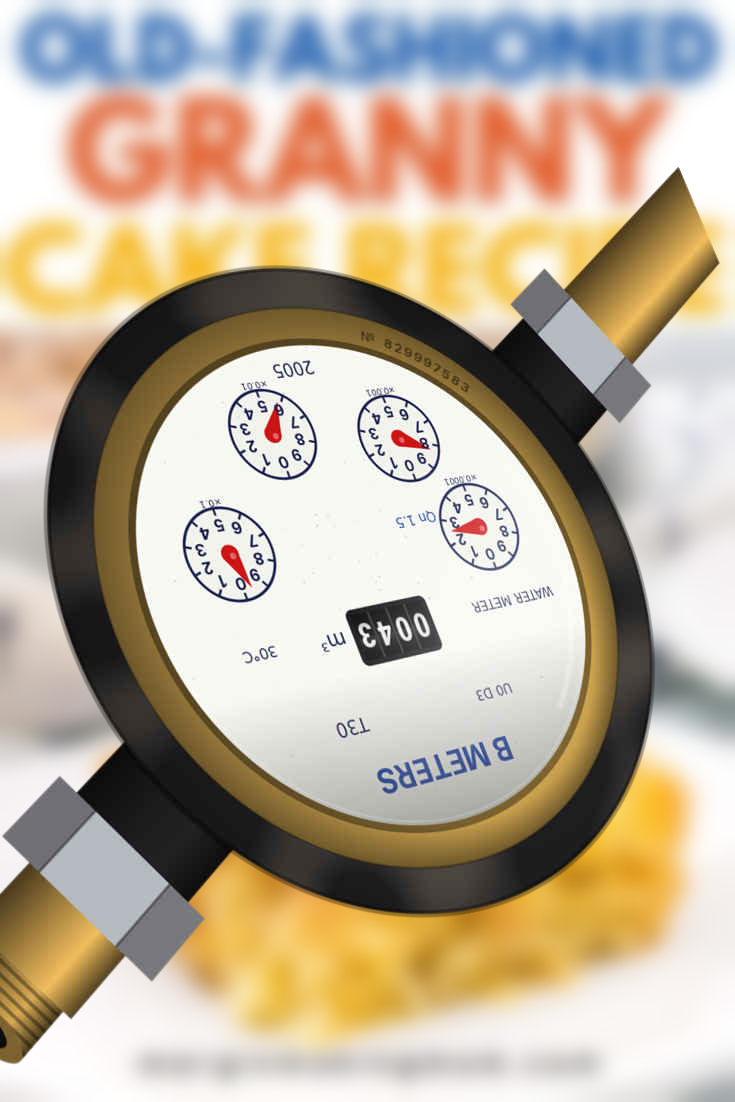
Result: 42.9582 m³
